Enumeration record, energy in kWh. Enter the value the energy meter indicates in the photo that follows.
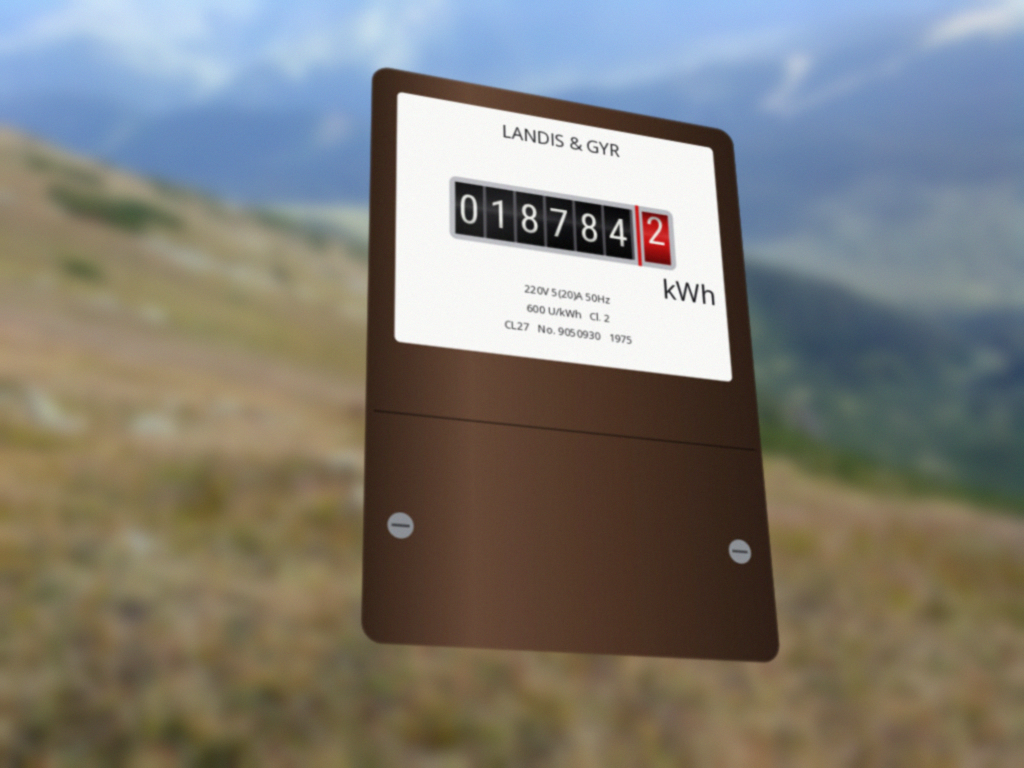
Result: 18784.2 kWh
